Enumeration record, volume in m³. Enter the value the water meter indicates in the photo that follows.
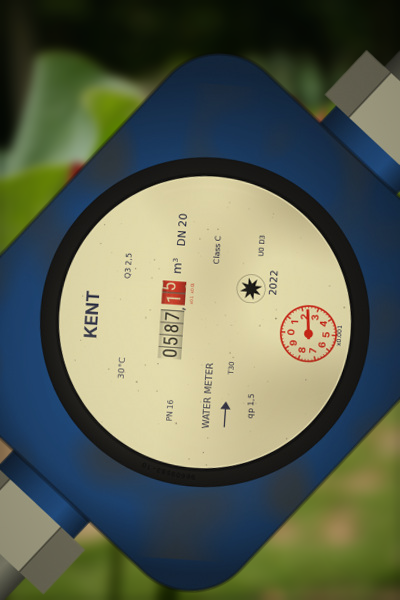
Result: 587.152 m³
